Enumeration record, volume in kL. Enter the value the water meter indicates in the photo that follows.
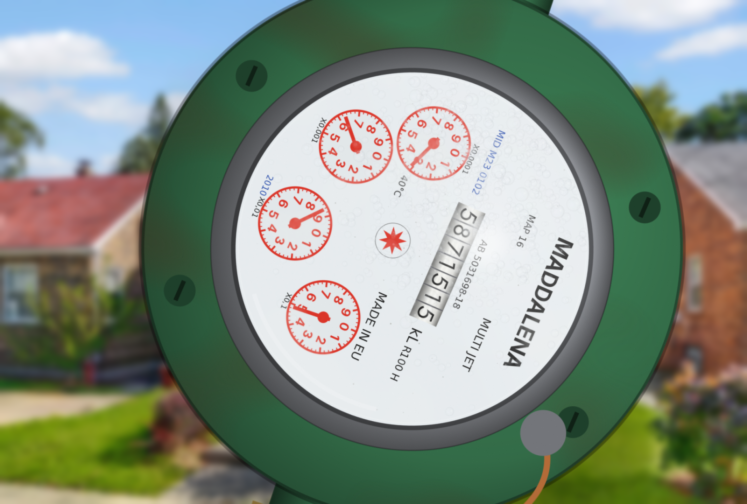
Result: 5871515.4863 kL
